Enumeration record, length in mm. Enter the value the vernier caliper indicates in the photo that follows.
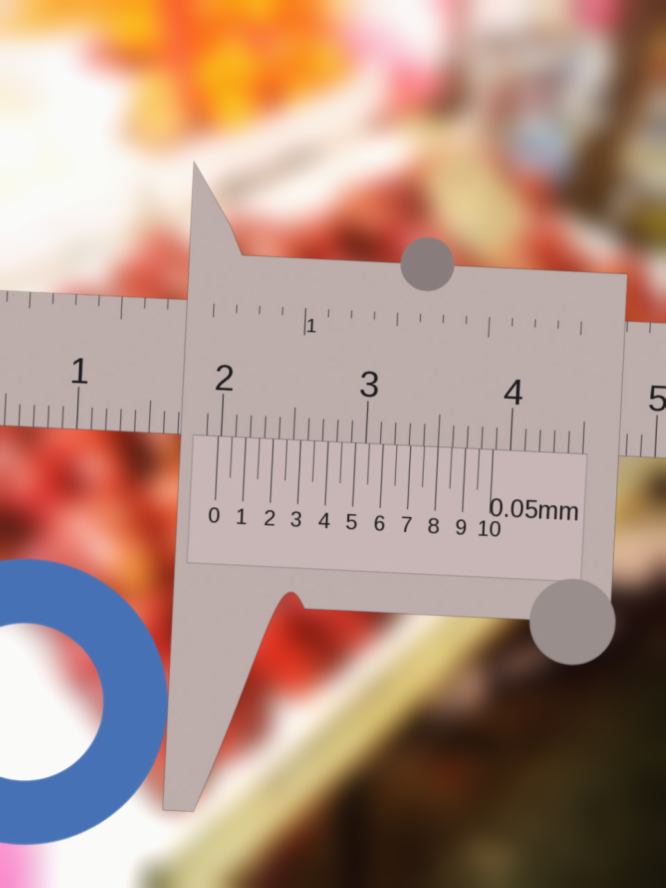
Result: 19.8 mm
